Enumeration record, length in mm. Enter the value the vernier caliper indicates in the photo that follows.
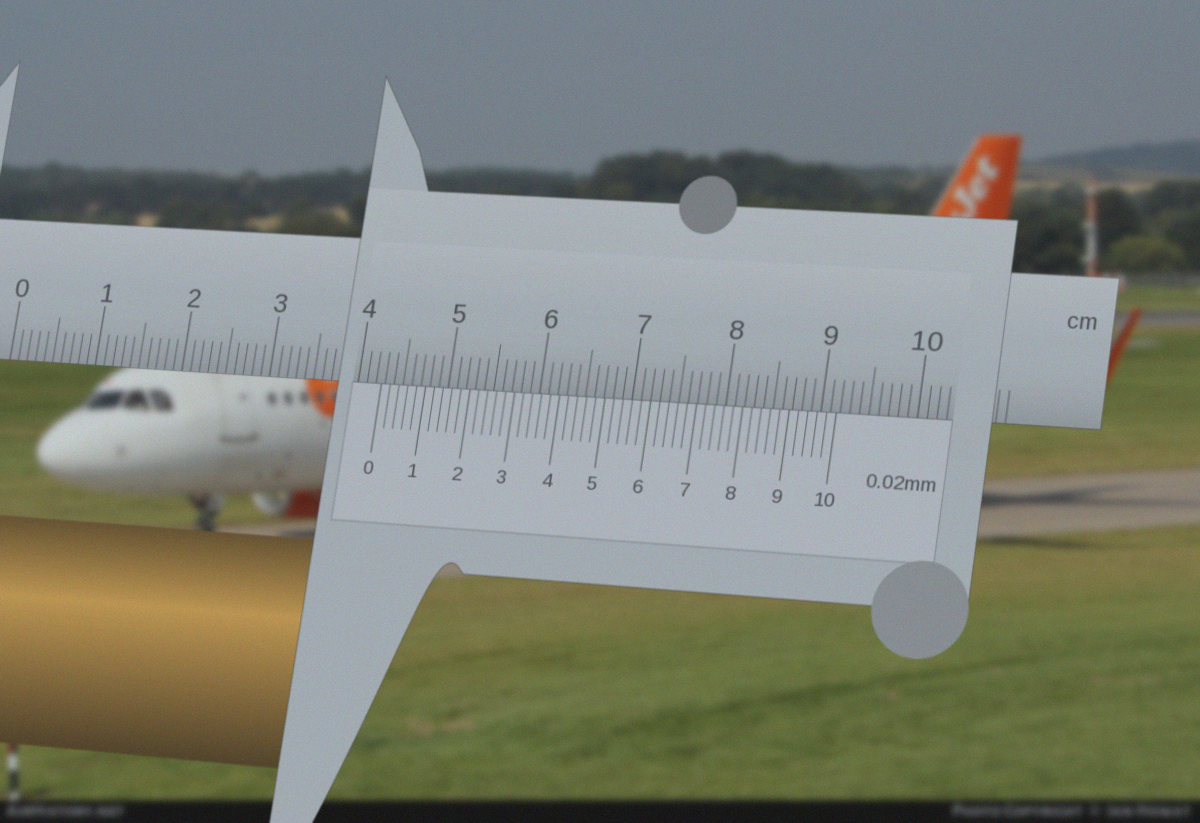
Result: 42.6 mm
